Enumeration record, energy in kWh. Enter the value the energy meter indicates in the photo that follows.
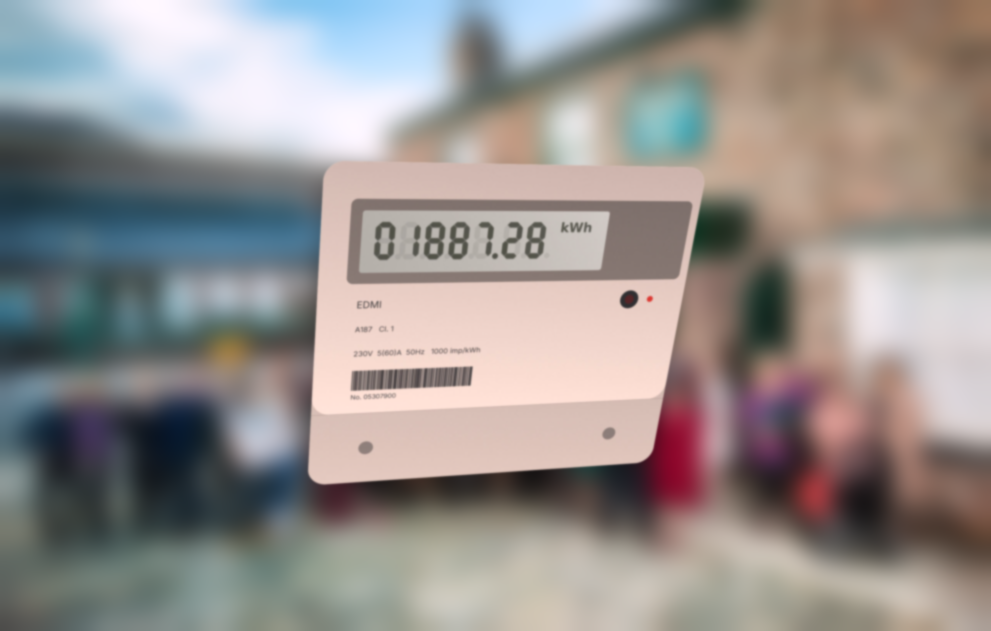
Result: 1887.28 kWh
